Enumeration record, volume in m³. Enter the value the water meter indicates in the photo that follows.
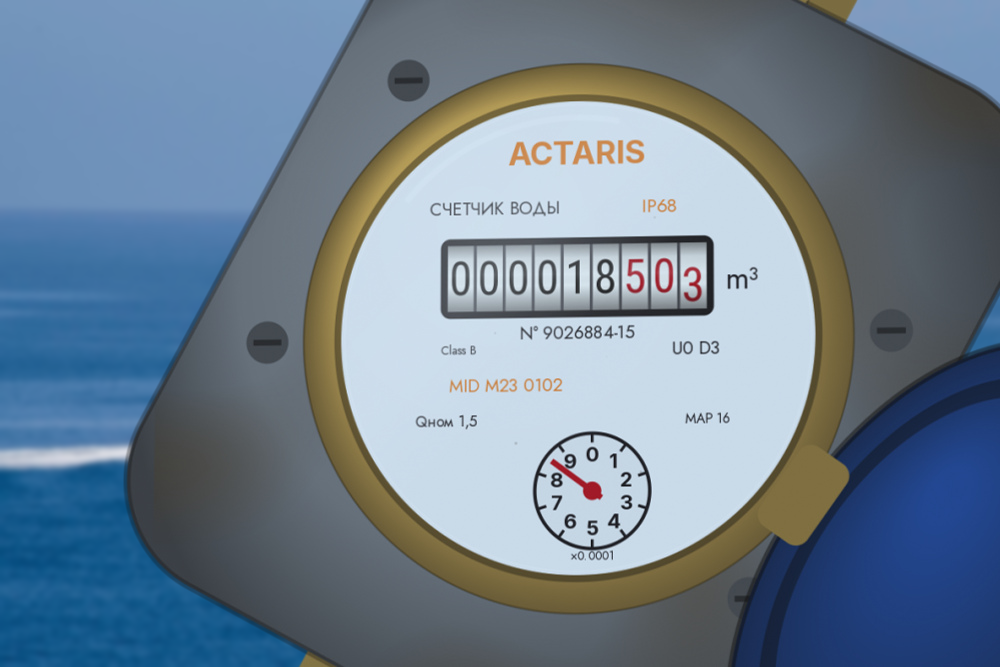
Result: 18.5028 m³
